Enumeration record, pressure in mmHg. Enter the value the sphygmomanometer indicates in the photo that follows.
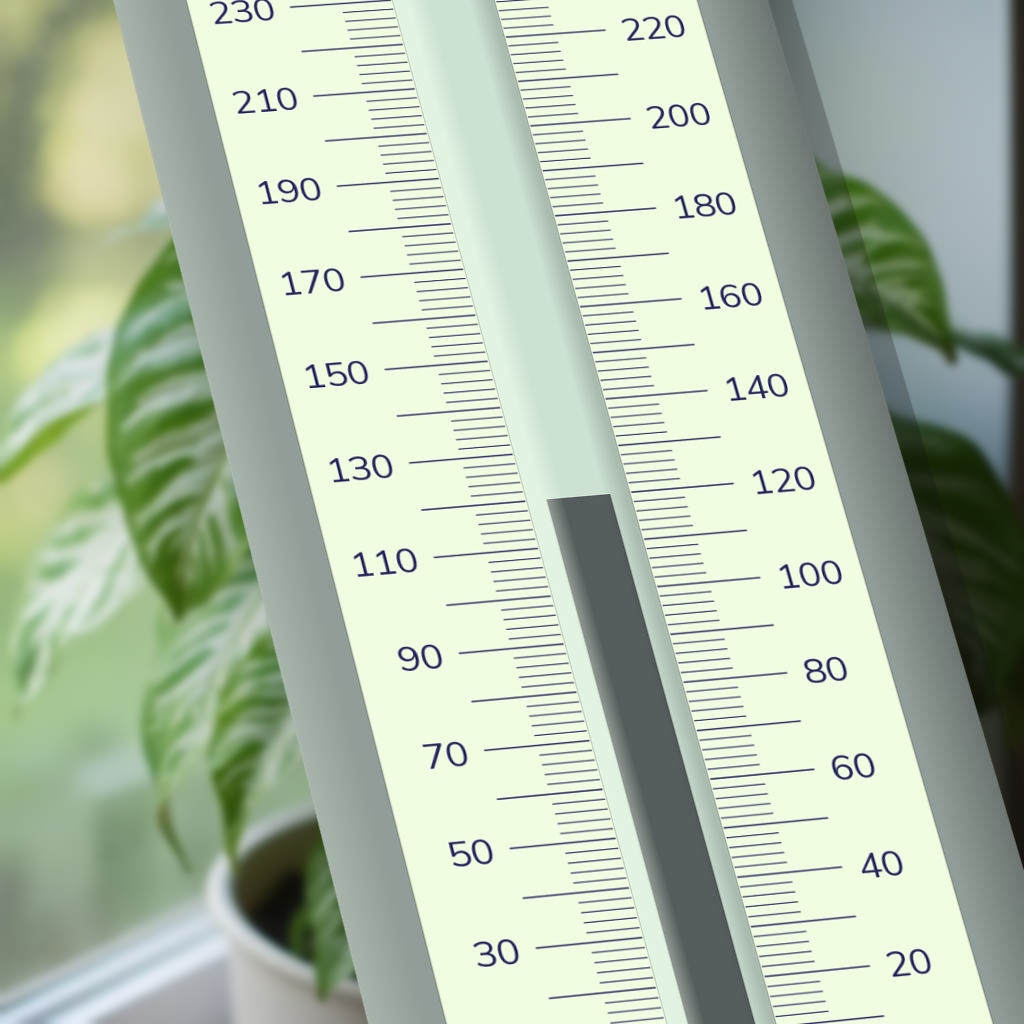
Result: 120 mmHg
